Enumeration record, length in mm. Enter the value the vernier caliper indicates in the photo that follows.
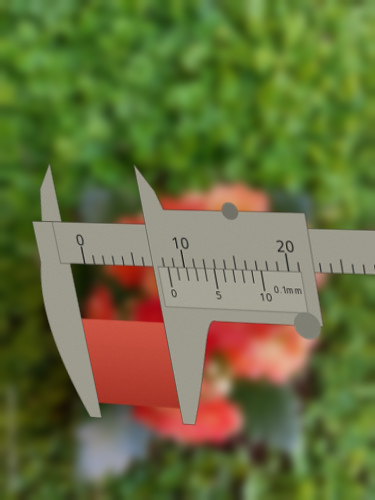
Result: 8.4 mm
